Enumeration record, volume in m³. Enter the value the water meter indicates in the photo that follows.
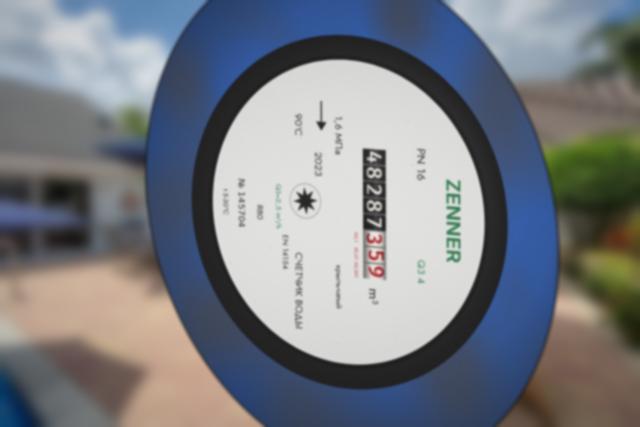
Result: 48287.359 m³
